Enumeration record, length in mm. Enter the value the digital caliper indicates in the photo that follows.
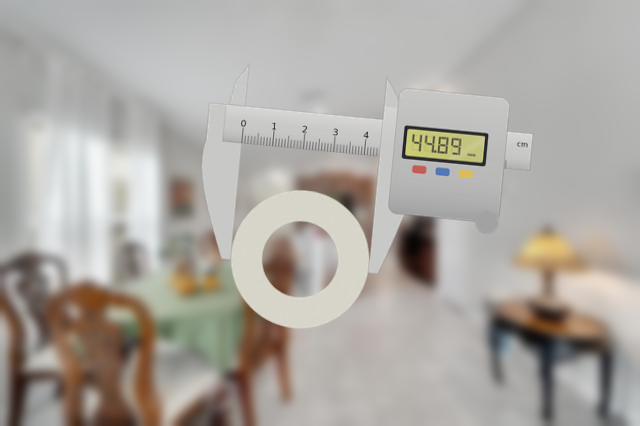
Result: 44.89 mm
